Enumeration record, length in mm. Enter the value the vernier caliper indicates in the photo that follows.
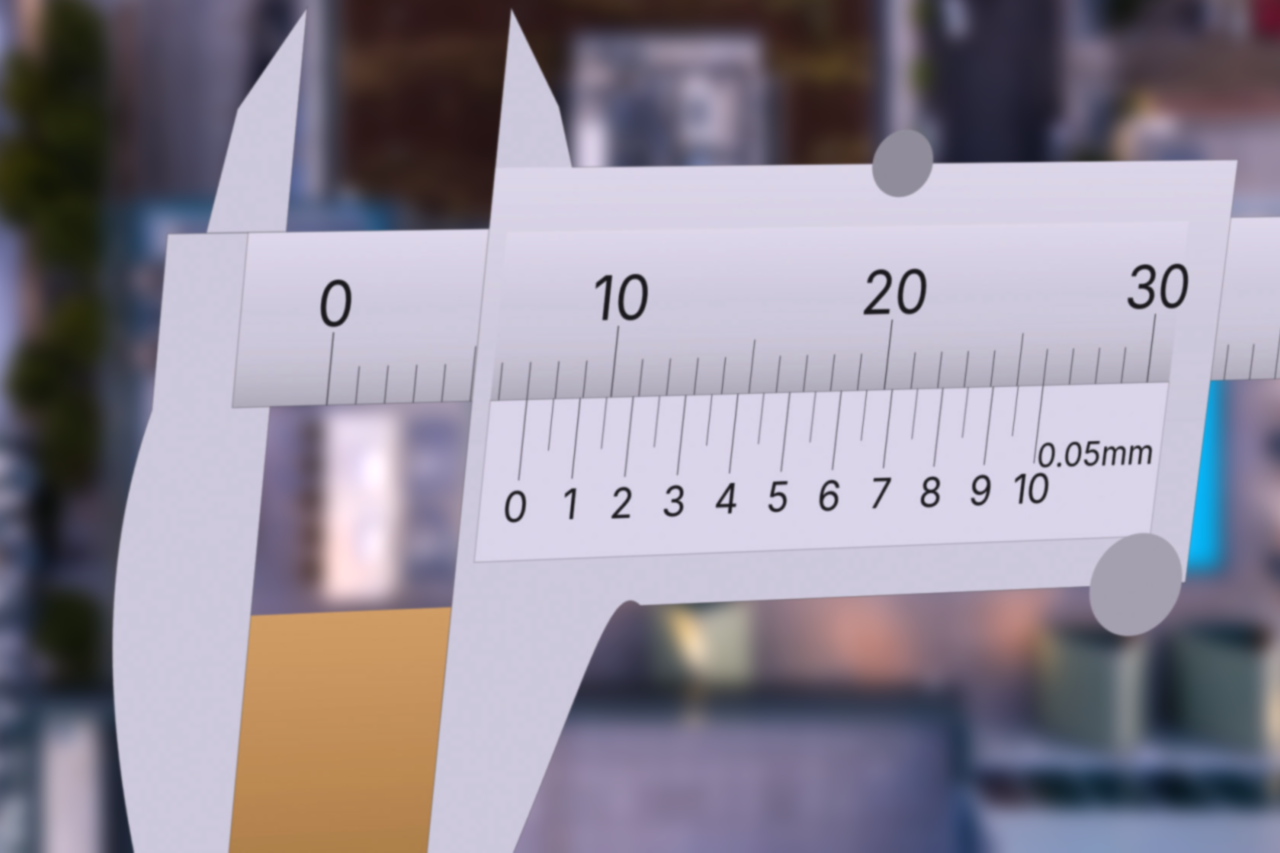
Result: 7.0 mm
